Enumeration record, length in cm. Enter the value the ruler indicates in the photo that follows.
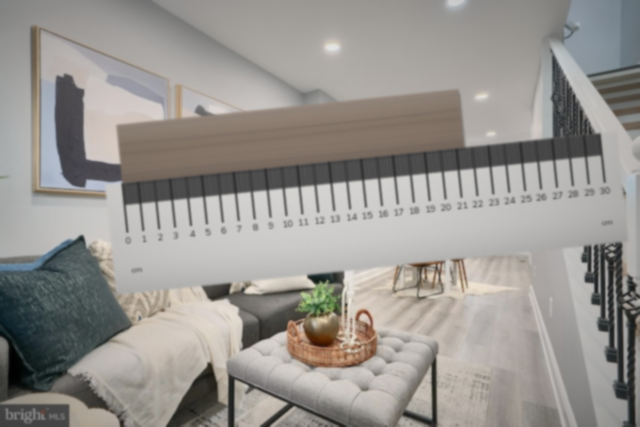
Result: 21.5 cm
